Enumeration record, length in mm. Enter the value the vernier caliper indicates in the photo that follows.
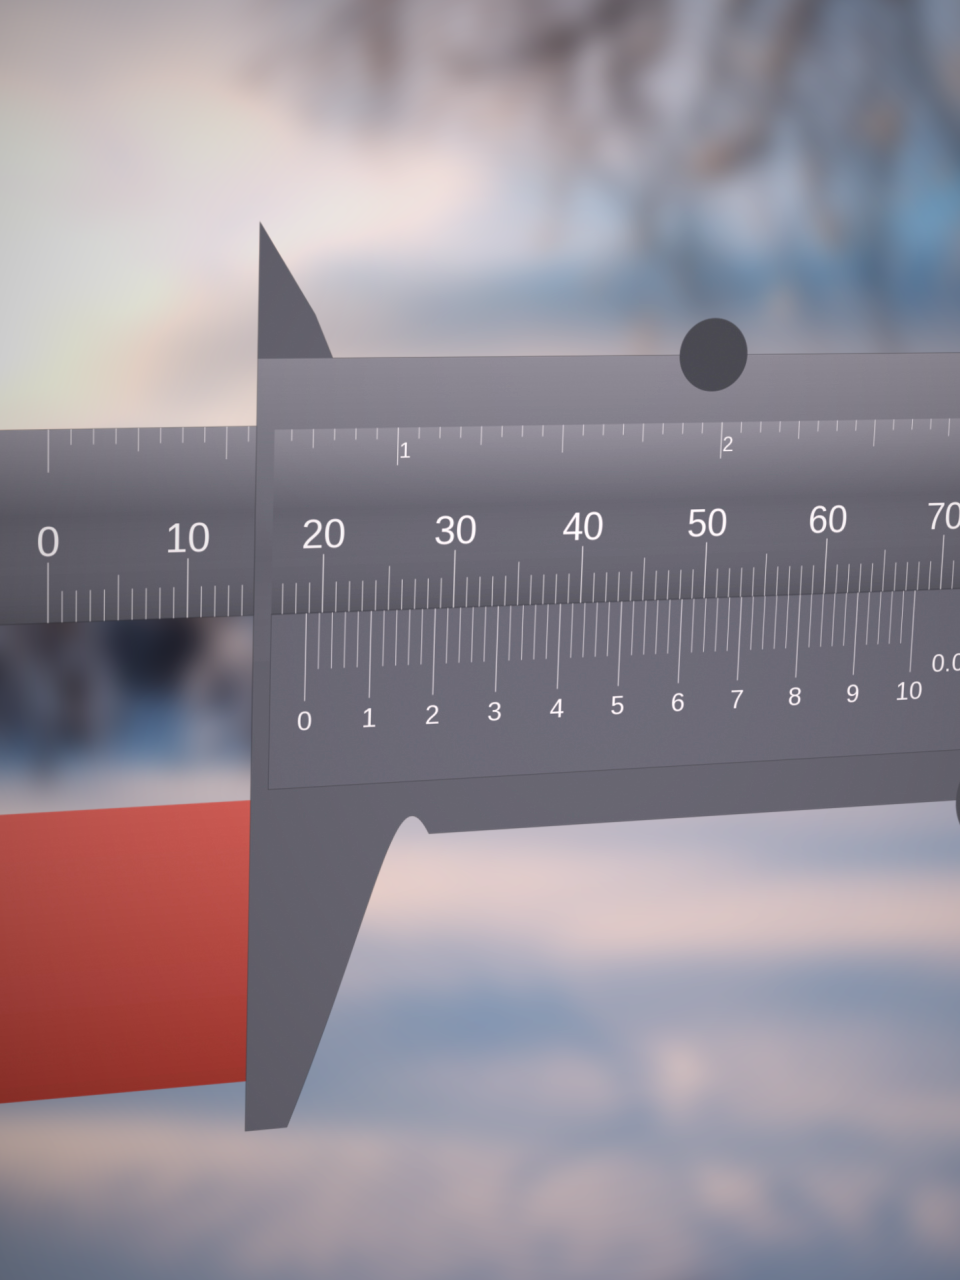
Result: 18.8 mm
